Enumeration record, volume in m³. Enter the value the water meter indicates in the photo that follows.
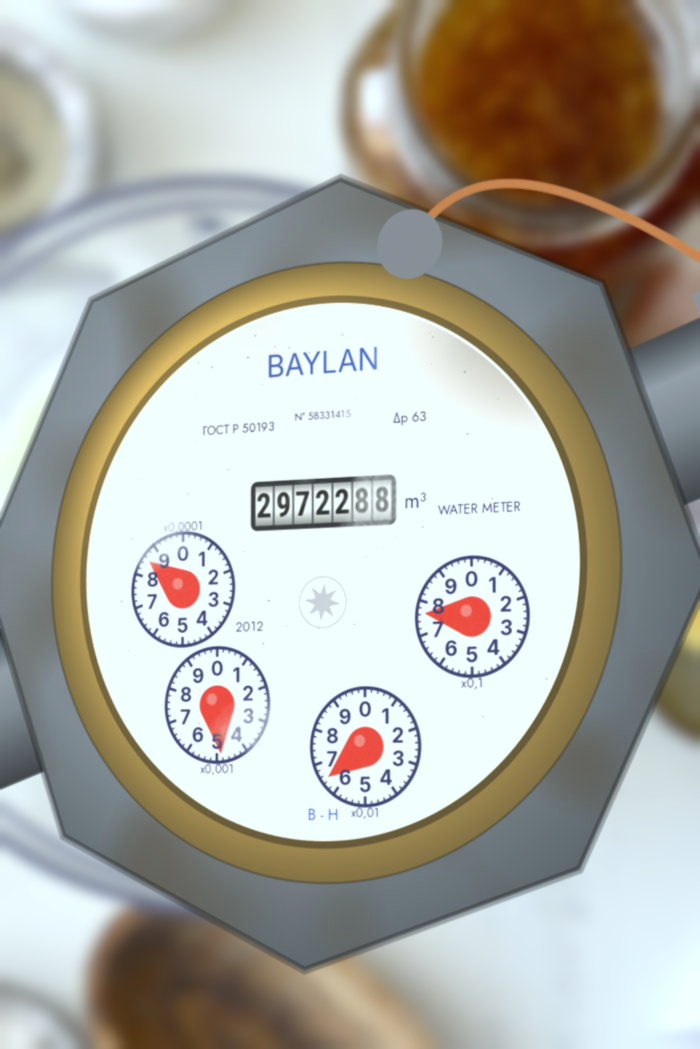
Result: 2972288.7648 m³
